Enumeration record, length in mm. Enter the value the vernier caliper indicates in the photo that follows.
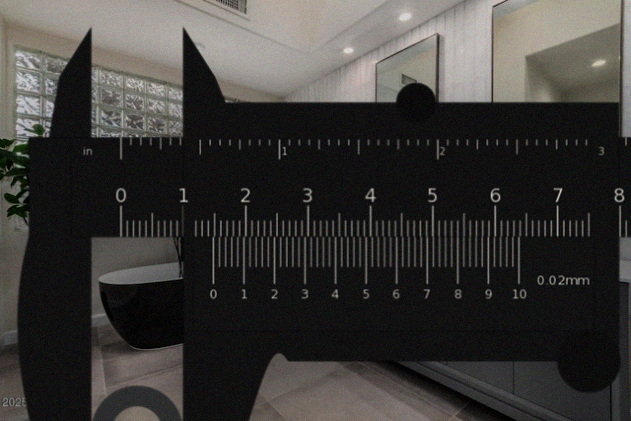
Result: 14.8 mm
